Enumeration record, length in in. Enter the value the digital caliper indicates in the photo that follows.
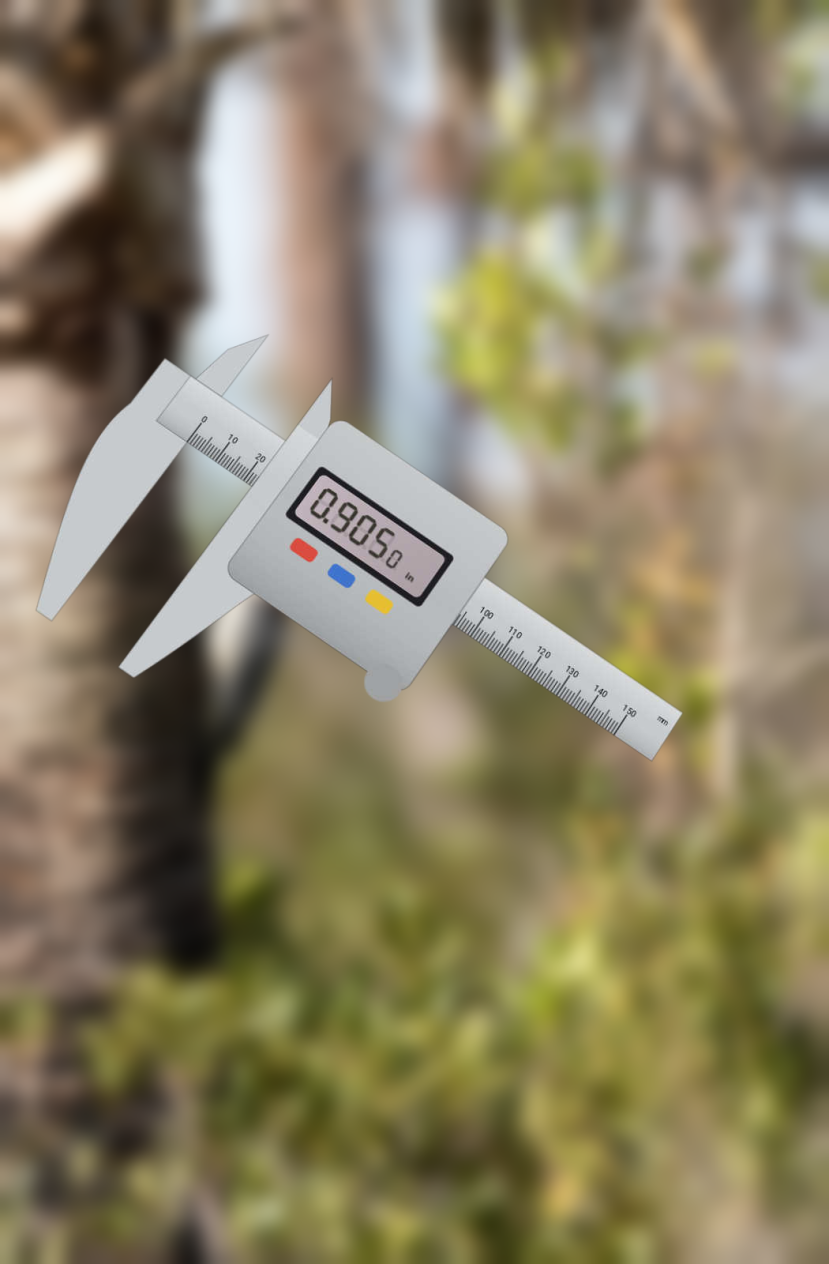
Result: 0.9050 in
